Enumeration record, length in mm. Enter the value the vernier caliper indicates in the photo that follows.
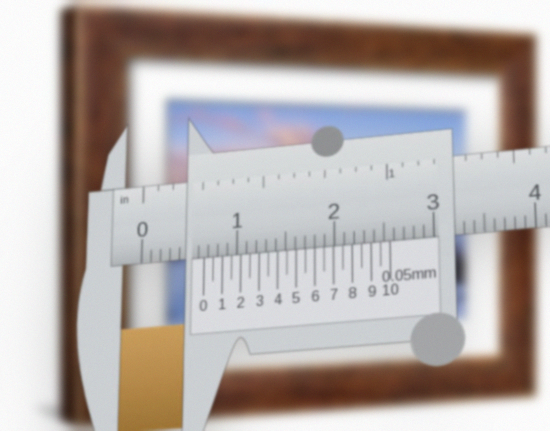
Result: 6.6 mm
